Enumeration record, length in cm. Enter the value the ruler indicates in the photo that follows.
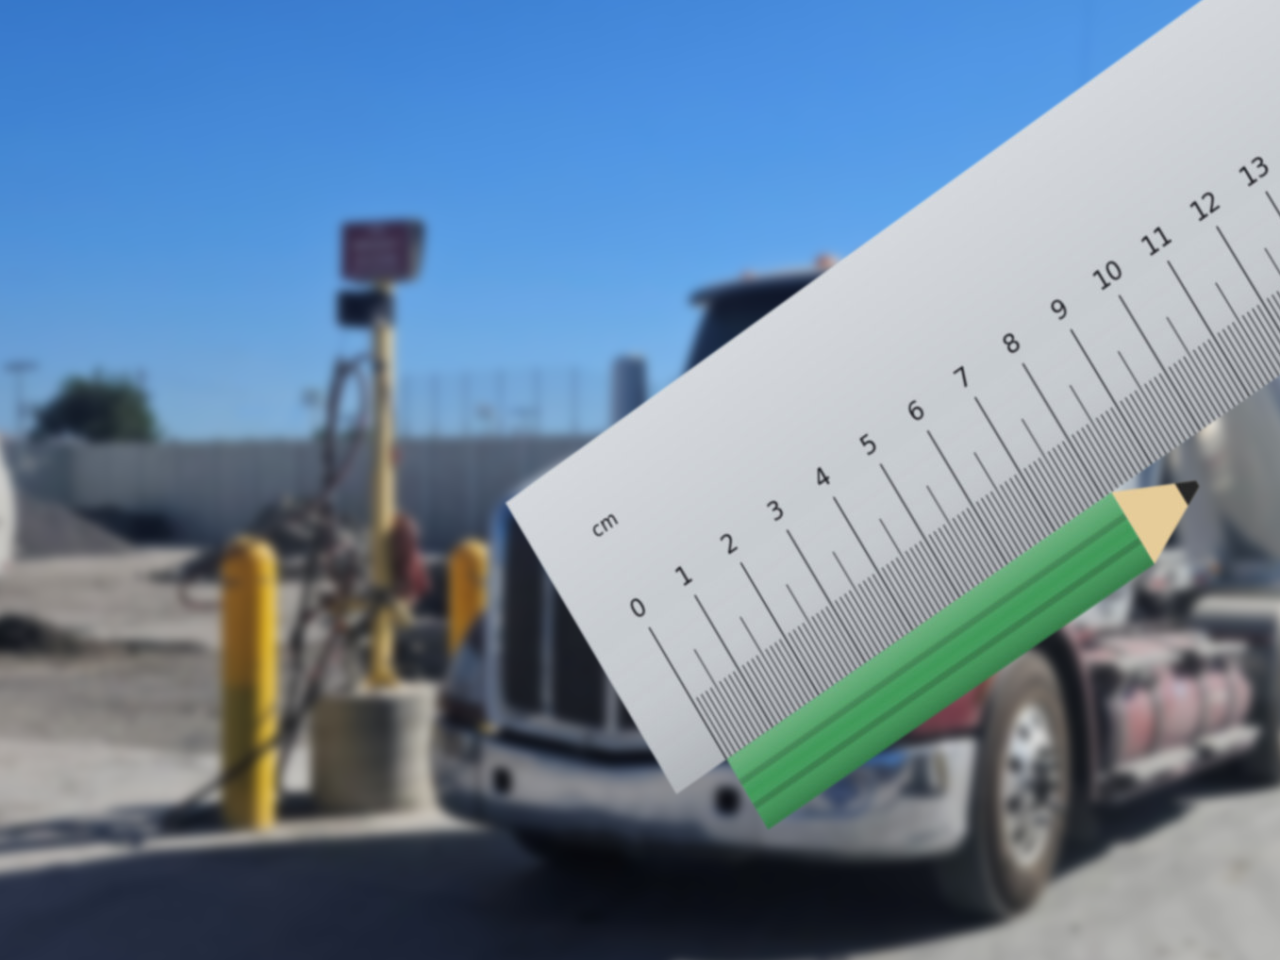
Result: 9.5 cm
